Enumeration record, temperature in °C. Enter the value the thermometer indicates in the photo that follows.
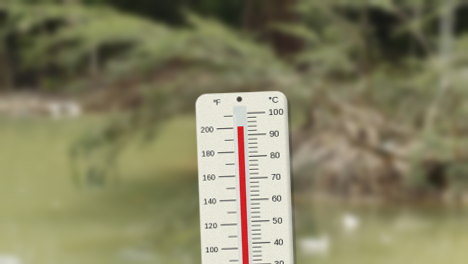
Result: 94 °C
